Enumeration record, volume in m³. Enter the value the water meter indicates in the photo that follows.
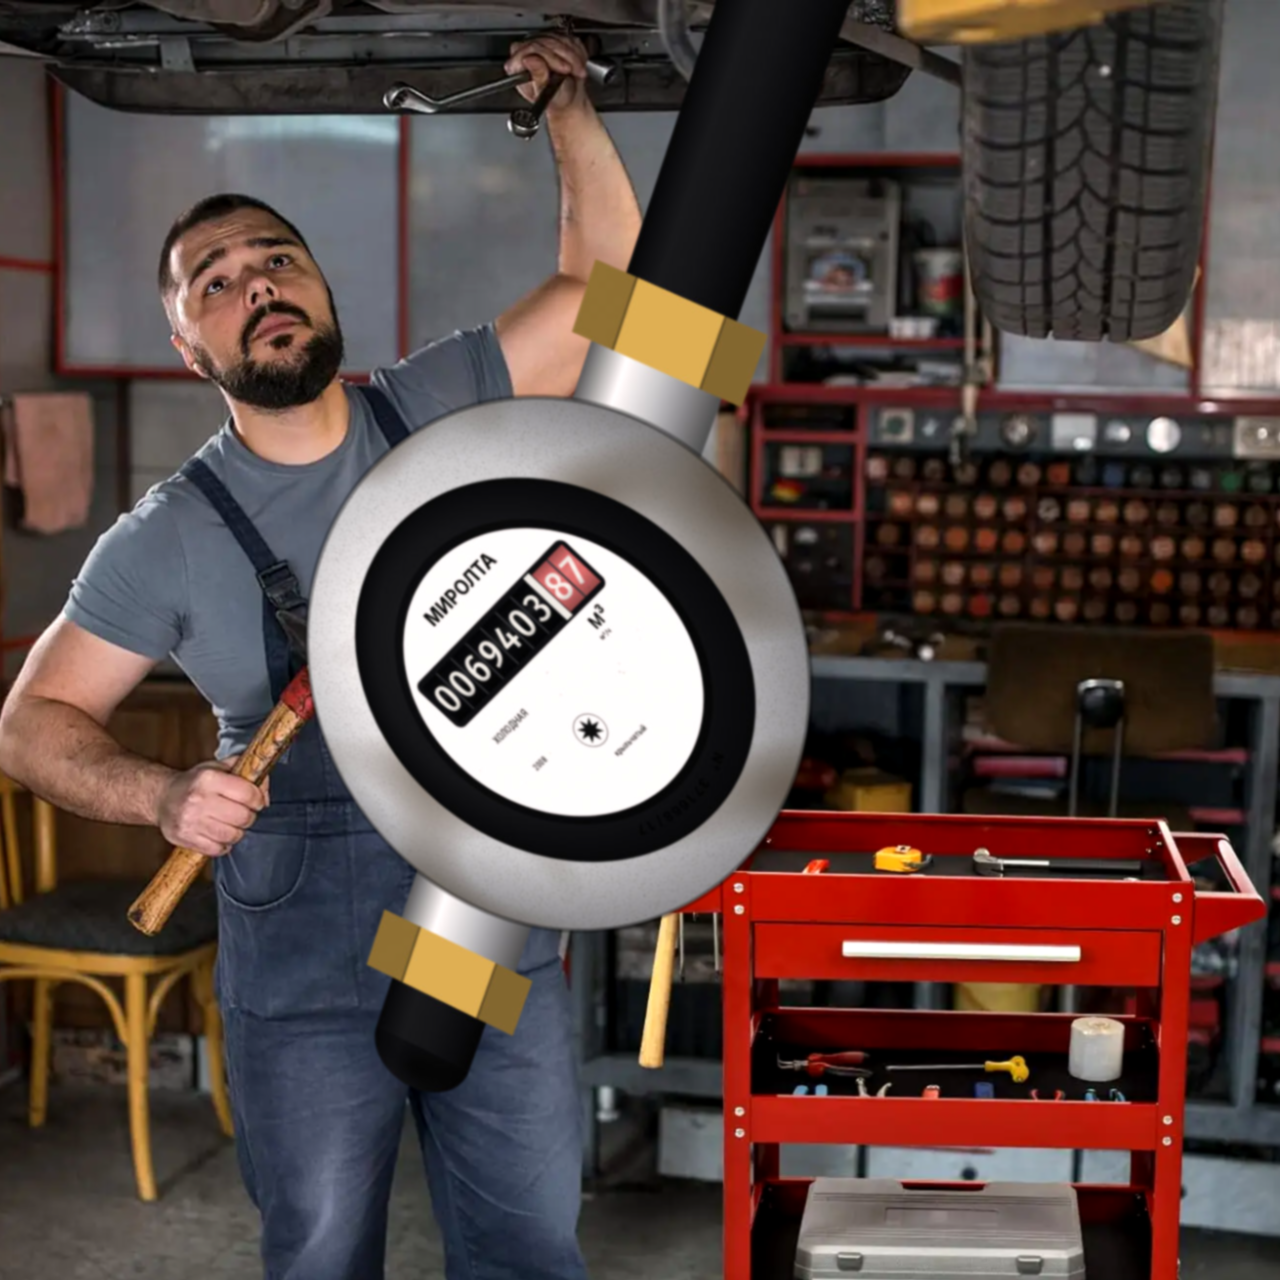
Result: 69403.87 m³
